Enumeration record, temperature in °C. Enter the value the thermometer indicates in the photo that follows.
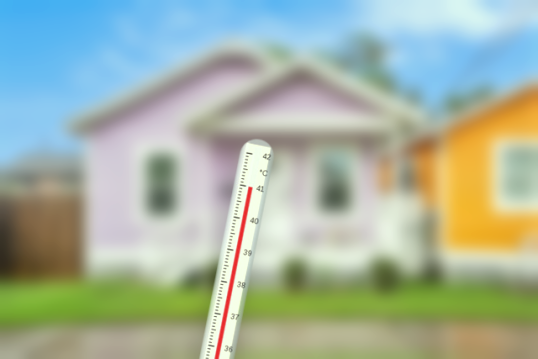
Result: 41 °C
